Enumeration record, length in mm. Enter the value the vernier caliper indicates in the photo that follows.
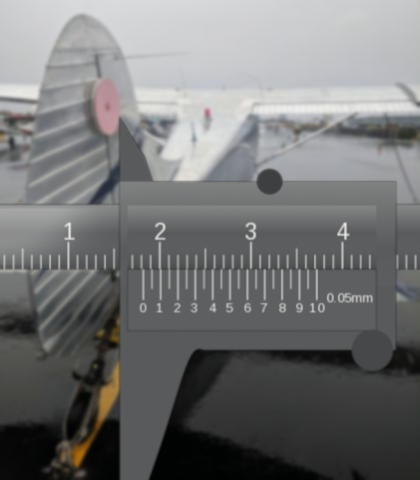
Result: 18.2 mm
